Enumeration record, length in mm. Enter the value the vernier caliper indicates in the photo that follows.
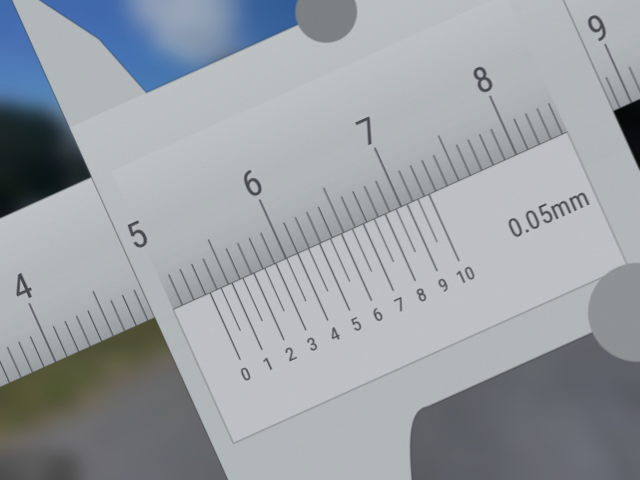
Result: 53.4 mm
